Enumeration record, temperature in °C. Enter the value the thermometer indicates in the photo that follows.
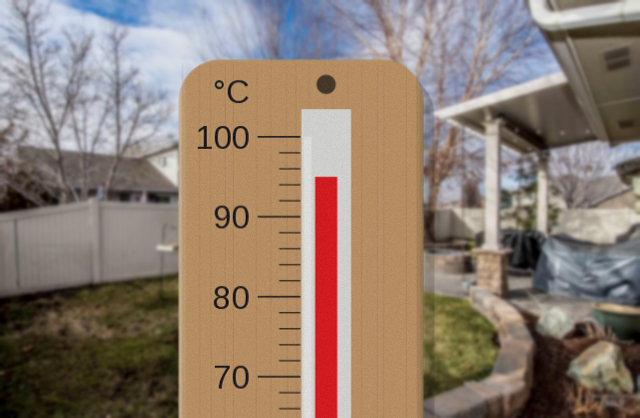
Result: 95 °C
